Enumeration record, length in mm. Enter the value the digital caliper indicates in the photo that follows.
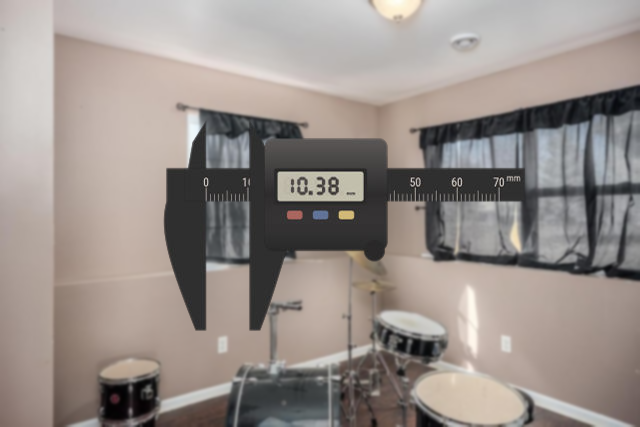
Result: 10.38 mm
